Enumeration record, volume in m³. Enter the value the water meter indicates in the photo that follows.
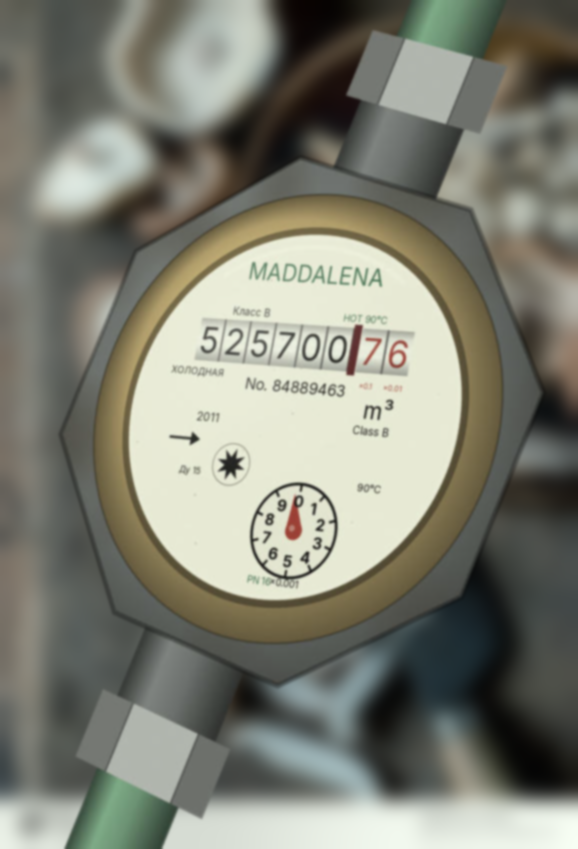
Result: 525700.759 m³
